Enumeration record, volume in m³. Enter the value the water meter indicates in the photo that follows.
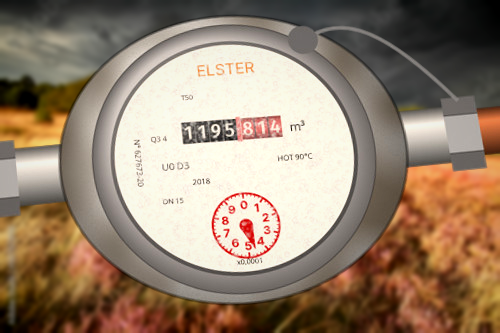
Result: 1195.8144 m³
